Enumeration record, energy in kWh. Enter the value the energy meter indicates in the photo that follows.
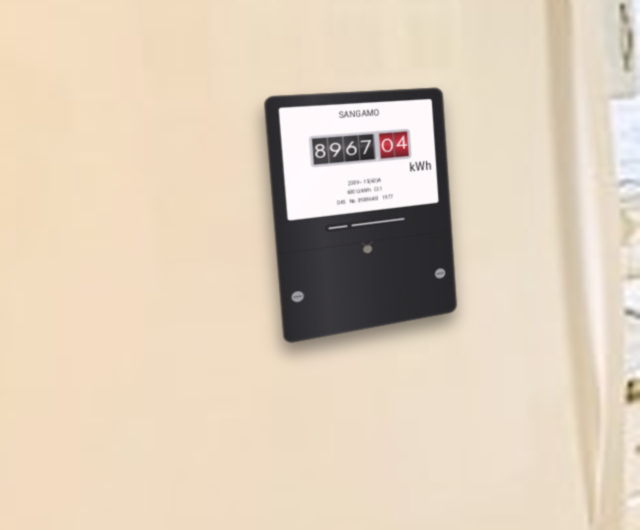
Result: 8967.04 kWh
